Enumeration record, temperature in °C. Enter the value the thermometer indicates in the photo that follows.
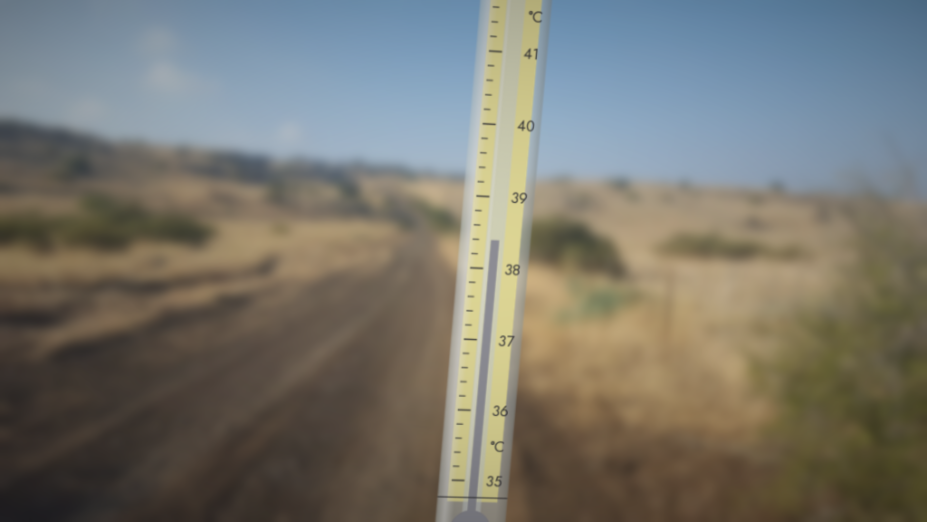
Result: 38.4 °C
